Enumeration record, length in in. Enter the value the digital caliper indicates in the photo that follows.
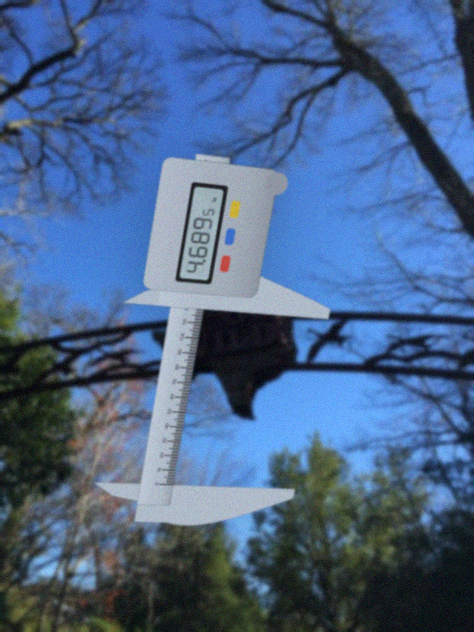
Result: 4.6895 in
